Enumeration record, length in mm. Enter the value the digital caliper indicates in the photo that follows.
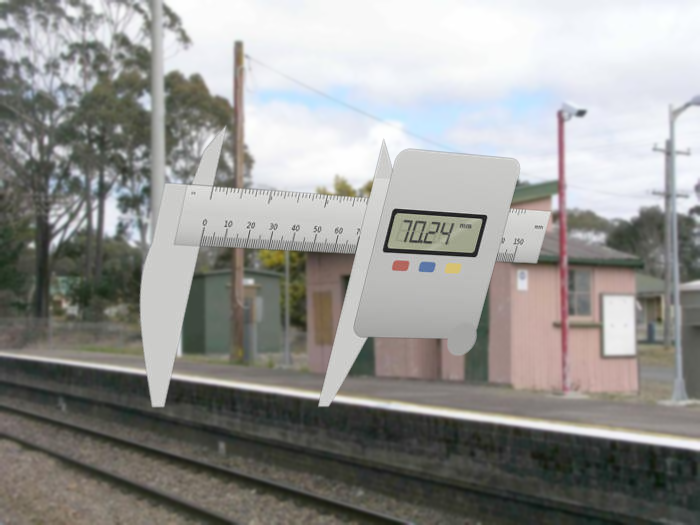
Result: 70.24 mm
